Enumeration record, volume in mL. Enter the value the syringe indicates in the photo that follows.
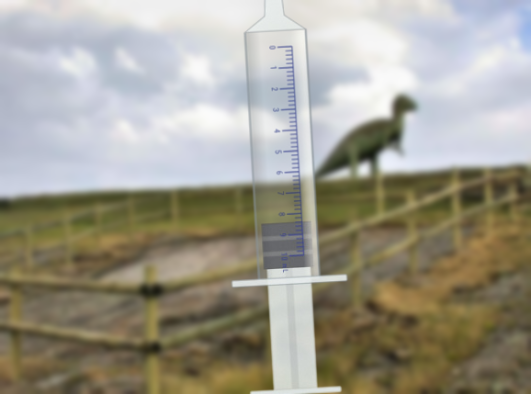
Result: 8.4 mL
